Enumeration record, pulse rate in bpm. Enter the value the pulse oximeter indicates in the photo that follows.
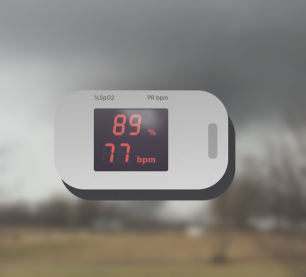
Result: 77 bpm
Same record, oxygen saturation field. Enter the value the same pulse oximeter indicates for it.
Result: 89 %
